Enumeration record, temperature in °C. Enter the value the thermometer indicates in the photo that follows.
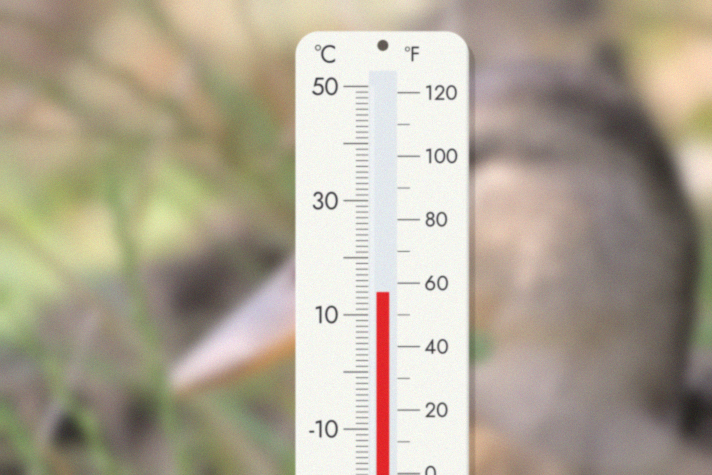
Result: 14 °C
